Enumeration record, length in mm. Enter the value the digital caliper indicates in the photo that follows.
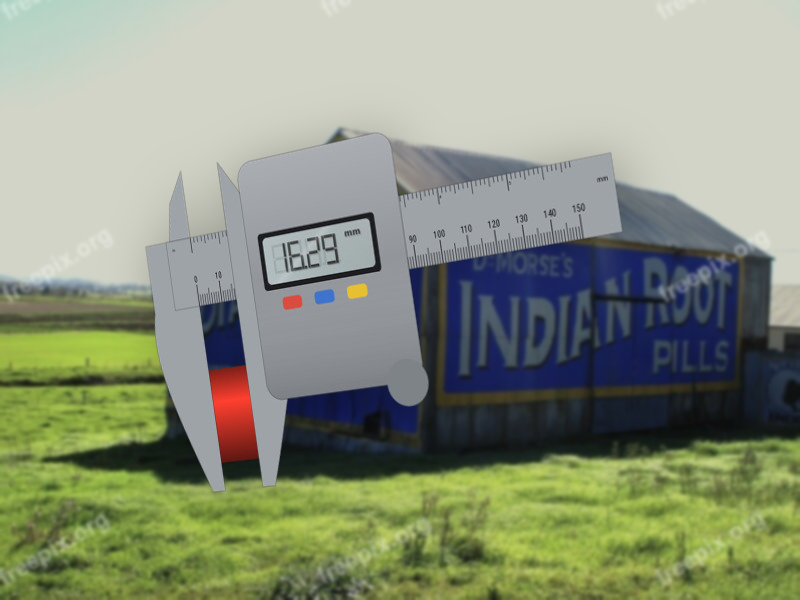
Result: 16.29 mm
